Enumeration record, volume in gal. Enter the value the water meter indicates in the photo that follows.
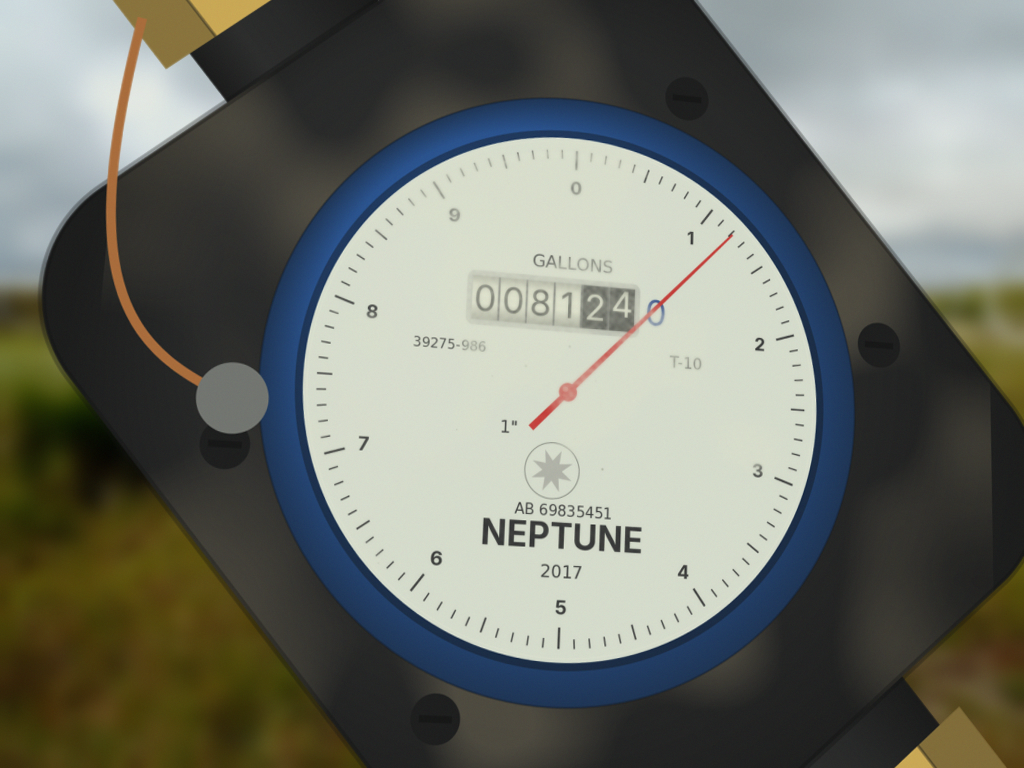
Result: 81241.2 gal
